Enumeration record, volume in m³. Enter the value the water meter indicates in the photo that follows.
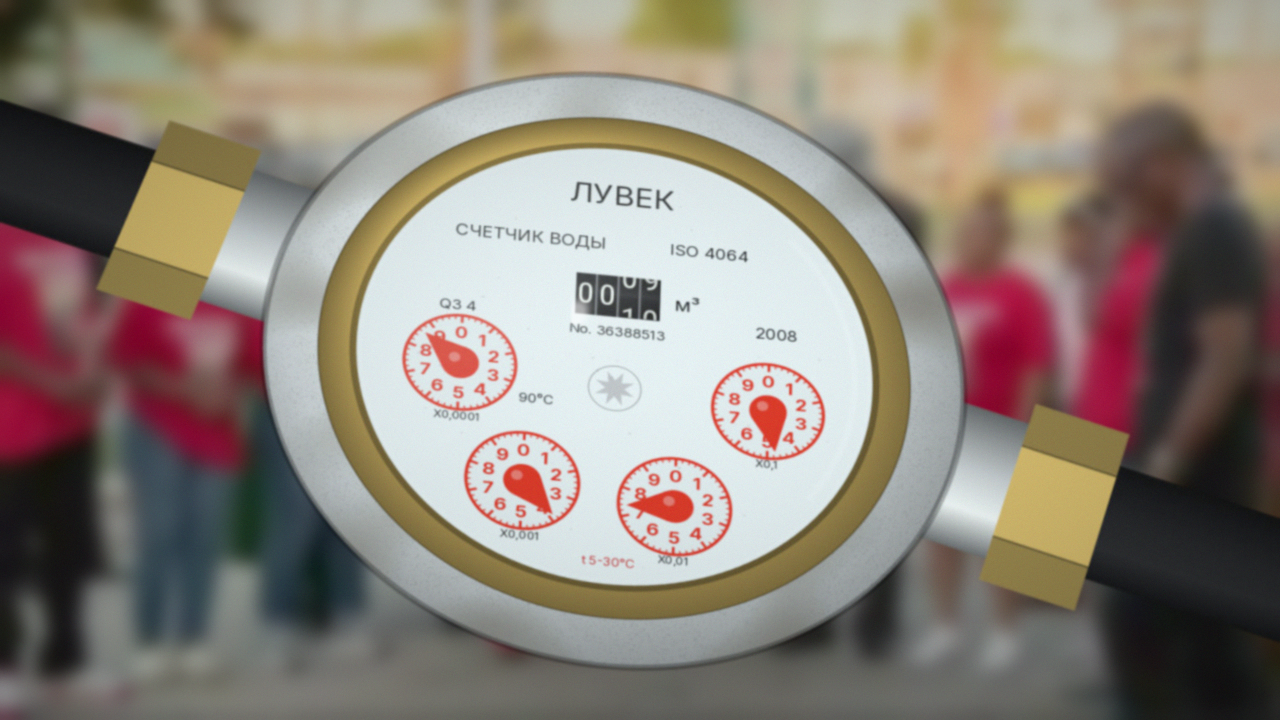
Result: 9.4738 m³
